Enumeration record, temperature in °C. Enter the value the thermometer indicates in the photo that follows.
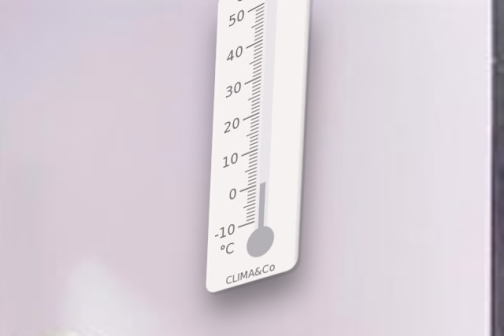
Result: 0 °C
